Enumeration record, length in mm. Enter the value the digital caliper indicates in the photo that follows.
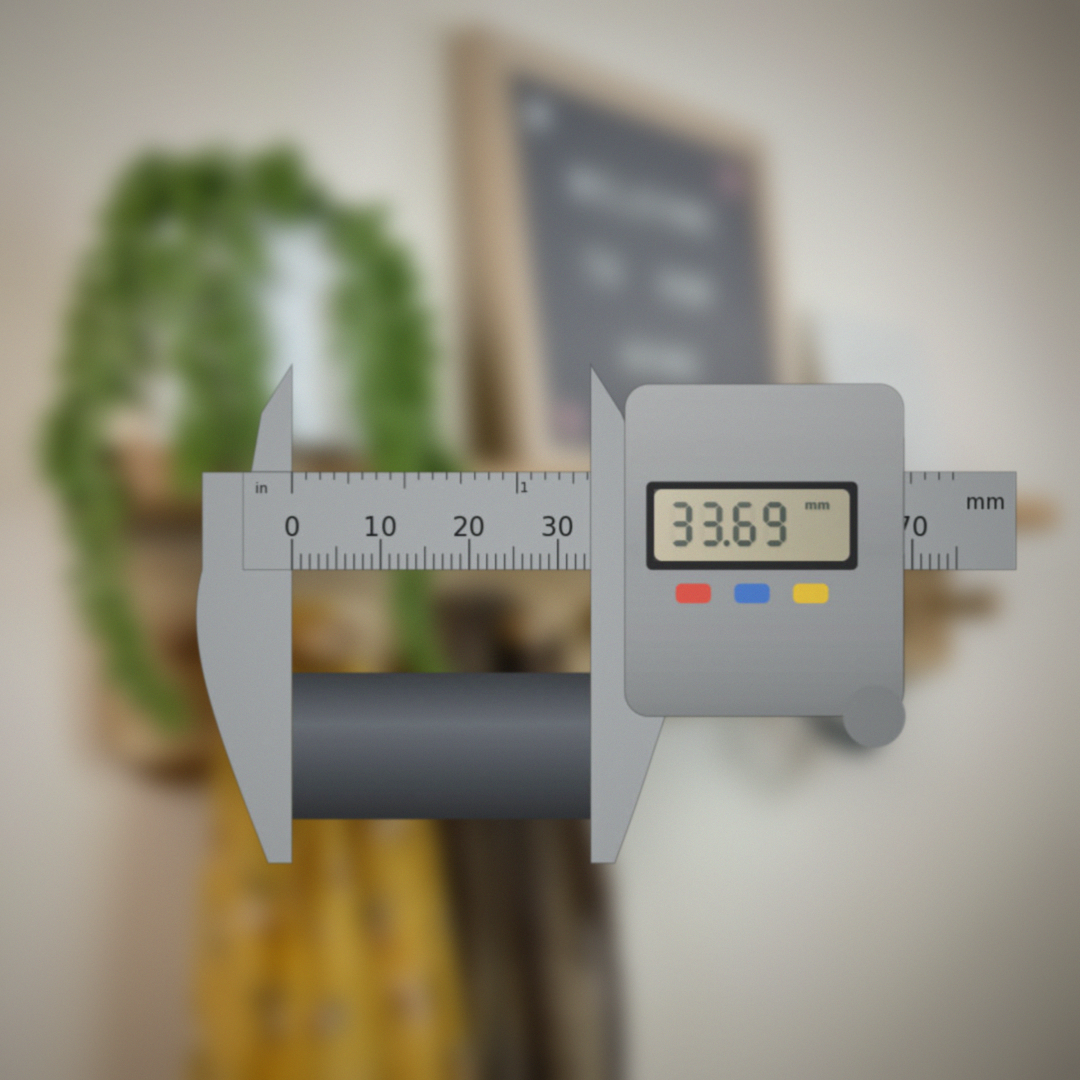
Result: 33.69 mm
